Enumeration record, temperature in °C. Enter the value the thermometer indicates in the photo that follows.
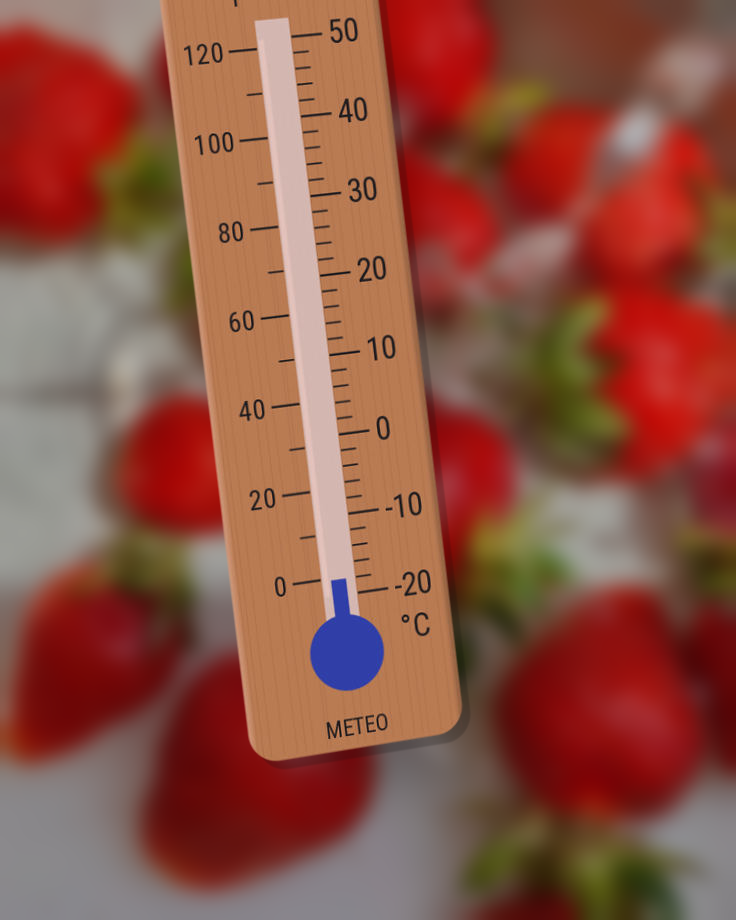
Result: -18 °C
